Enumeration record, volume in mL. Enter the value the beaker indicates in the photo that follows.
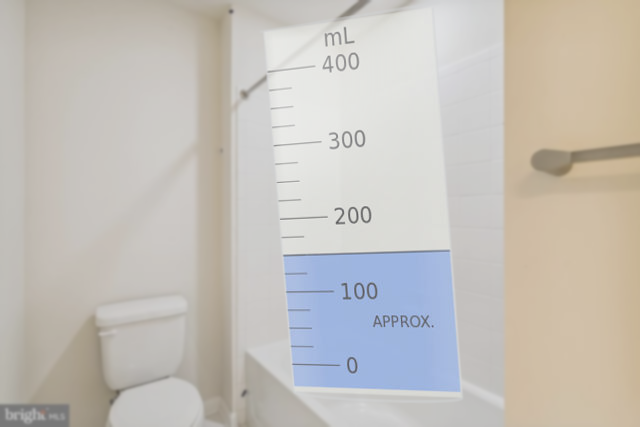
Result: 150 mL
